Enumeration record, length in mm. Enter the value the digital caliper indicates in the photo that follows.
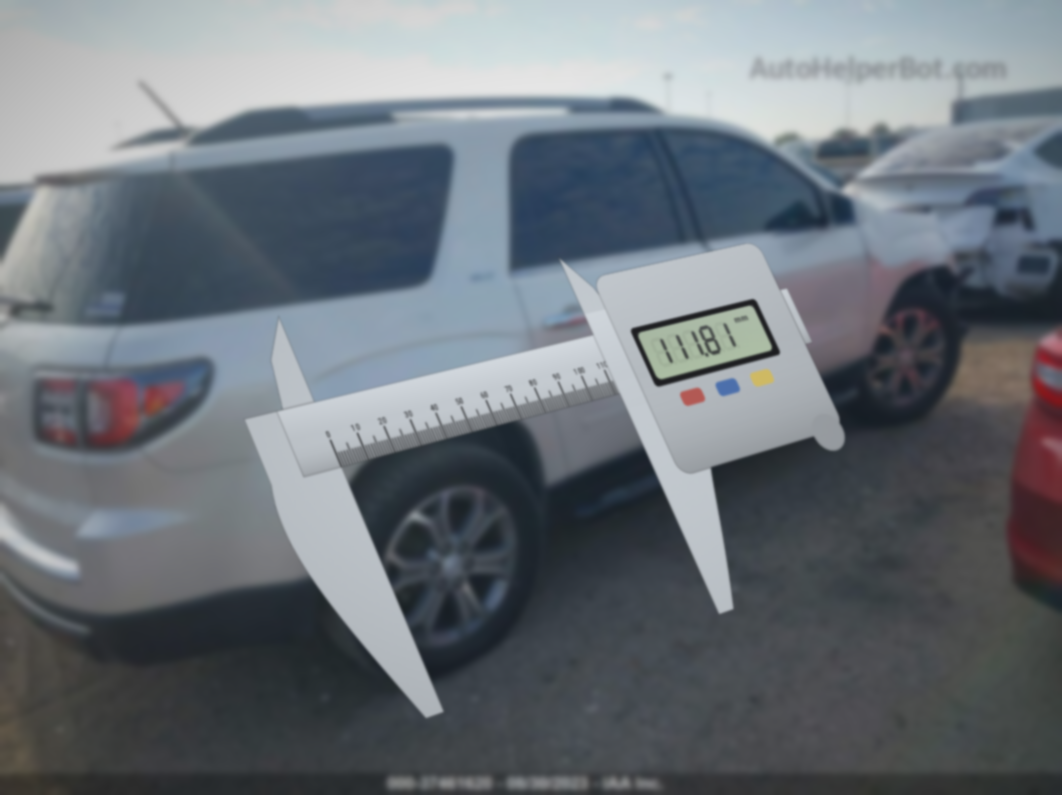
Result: 111.81 mm
